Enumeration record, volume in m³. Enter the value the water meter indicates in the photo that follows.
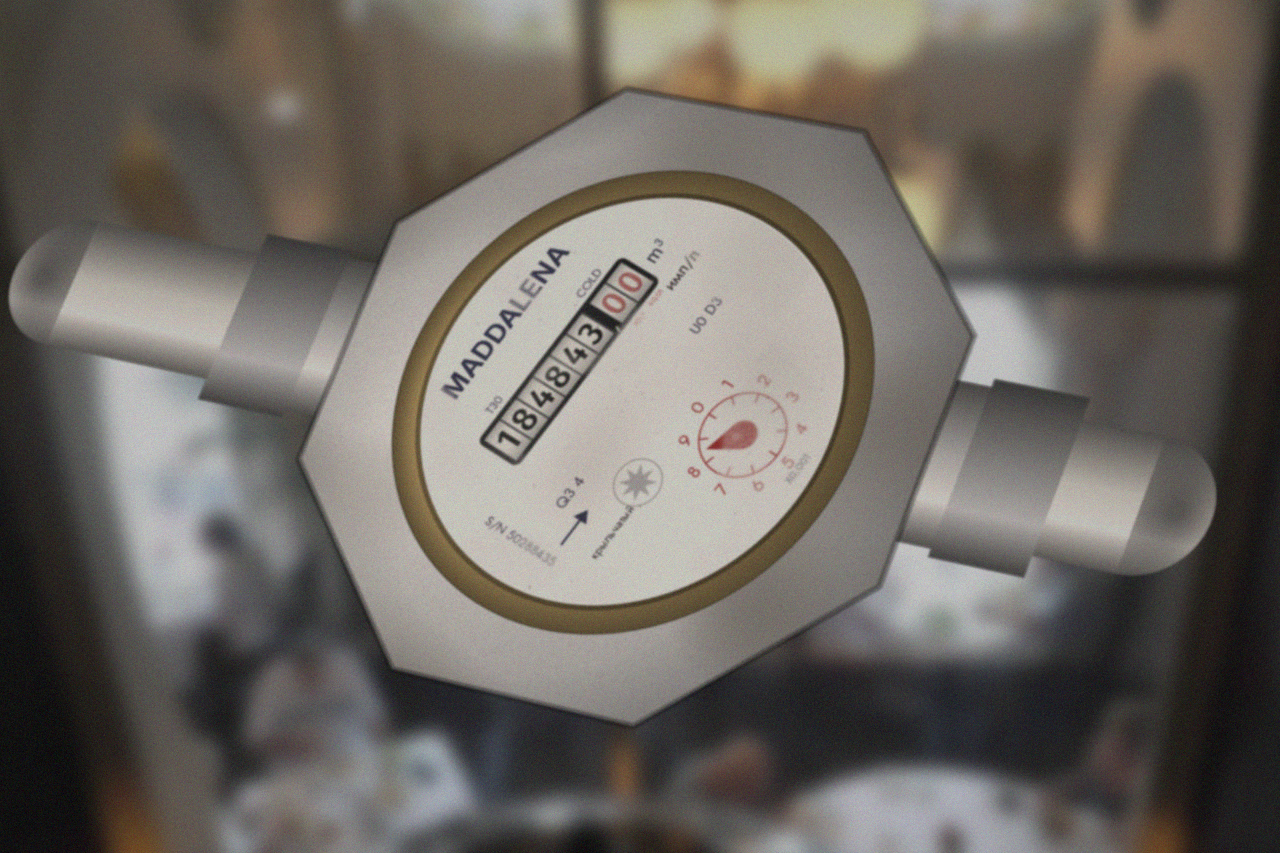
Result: 184843.008 m³
